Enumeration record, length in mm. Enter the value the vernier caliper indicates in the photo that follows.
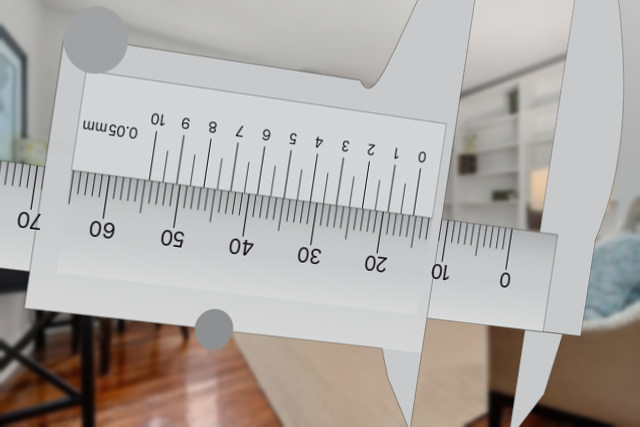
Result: 15.4 mm
